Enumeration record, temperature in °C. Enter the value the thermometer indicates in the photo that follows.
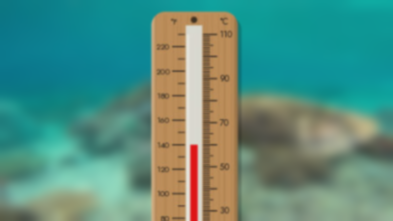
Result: 60 °C
